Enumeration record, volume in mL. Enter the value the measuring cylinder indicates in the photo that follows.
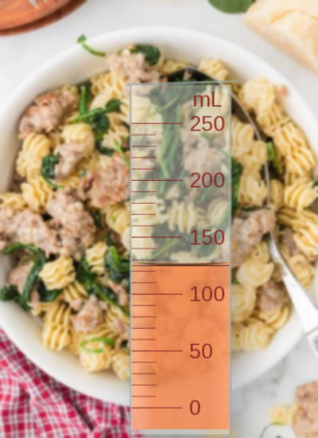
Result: 125 mL
